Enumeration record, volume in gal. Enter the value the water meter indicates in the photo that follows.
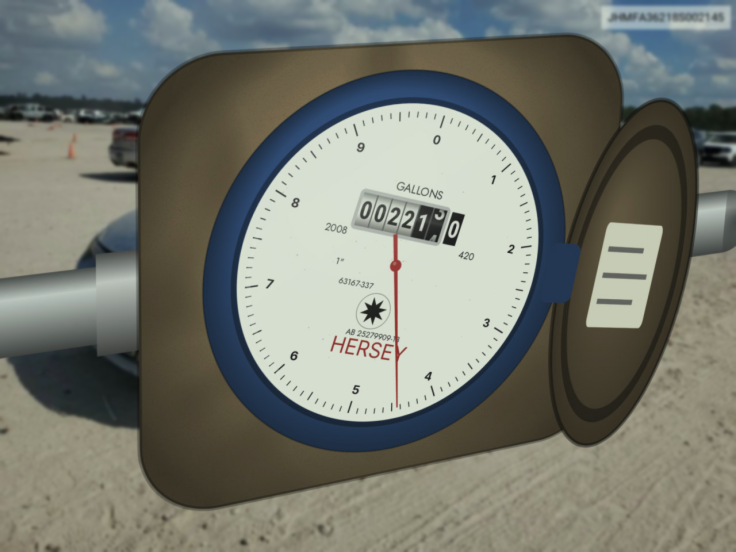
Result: 22134.4 gal
